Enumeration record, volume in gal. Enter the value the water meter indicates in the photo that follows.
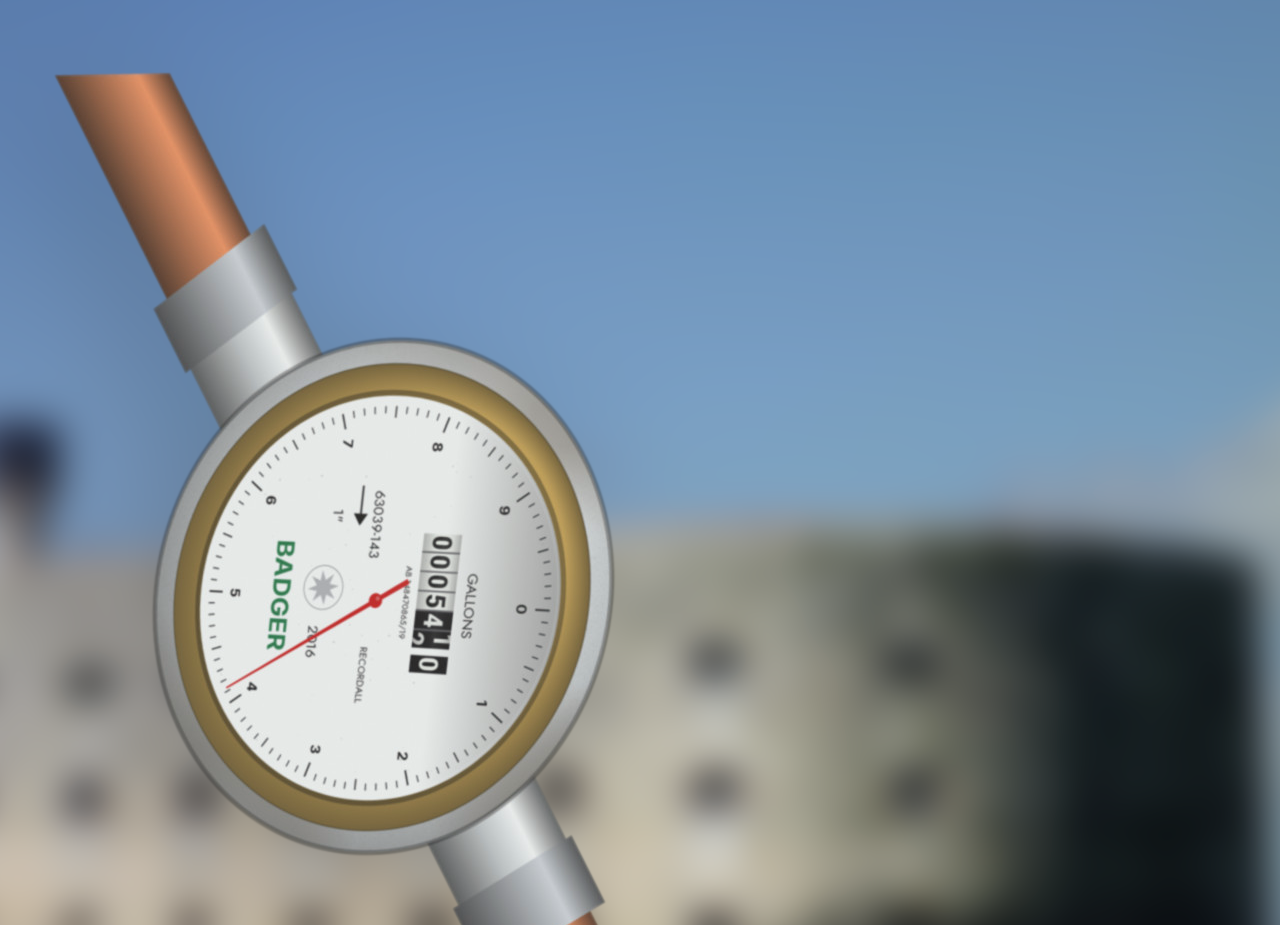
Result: 5414.1 gal
